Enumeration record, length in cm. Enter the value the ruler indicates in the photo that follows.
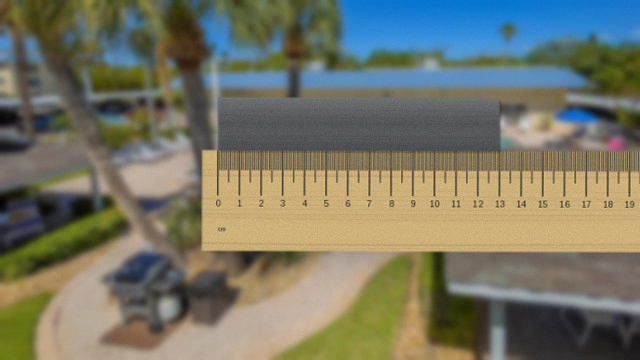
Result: 13 cm
